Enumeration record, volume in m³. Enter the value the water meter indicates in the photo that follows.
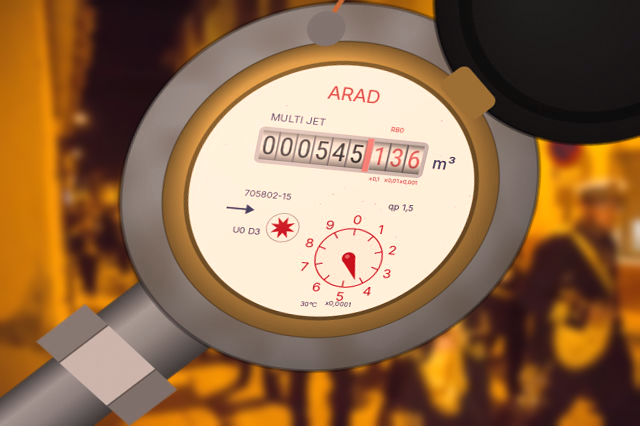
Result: 545.1364 m³
